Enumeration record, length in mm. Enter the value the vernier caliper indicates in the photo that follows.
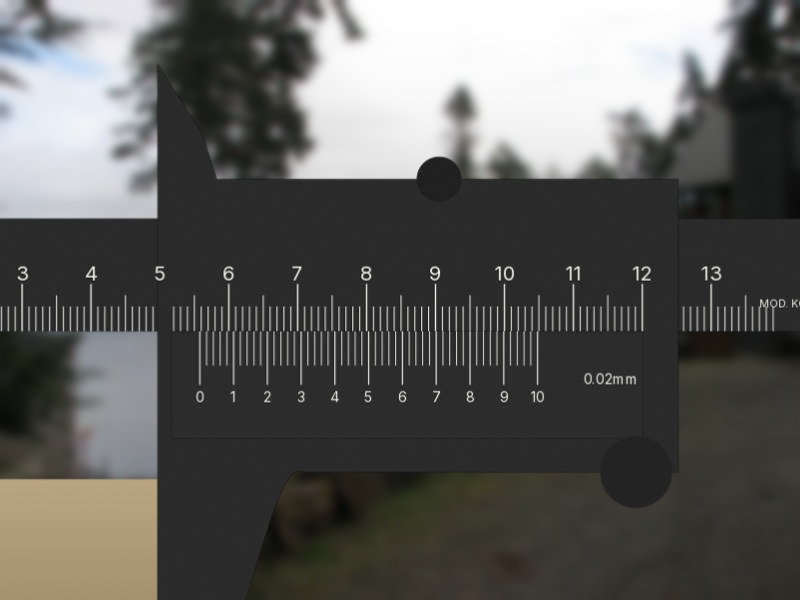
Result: 55.8 mm
